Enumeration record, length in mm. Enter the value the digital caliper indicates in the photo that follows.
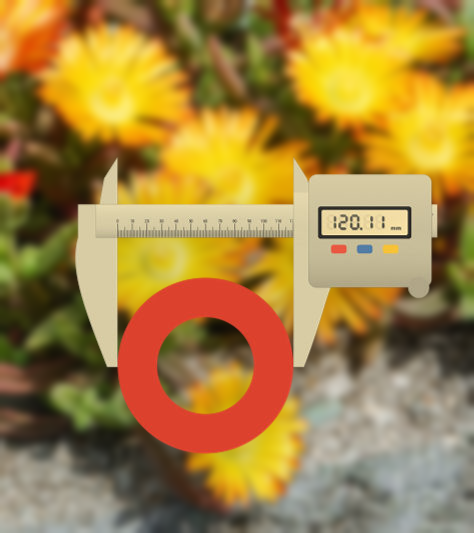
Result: 120.11 mm
